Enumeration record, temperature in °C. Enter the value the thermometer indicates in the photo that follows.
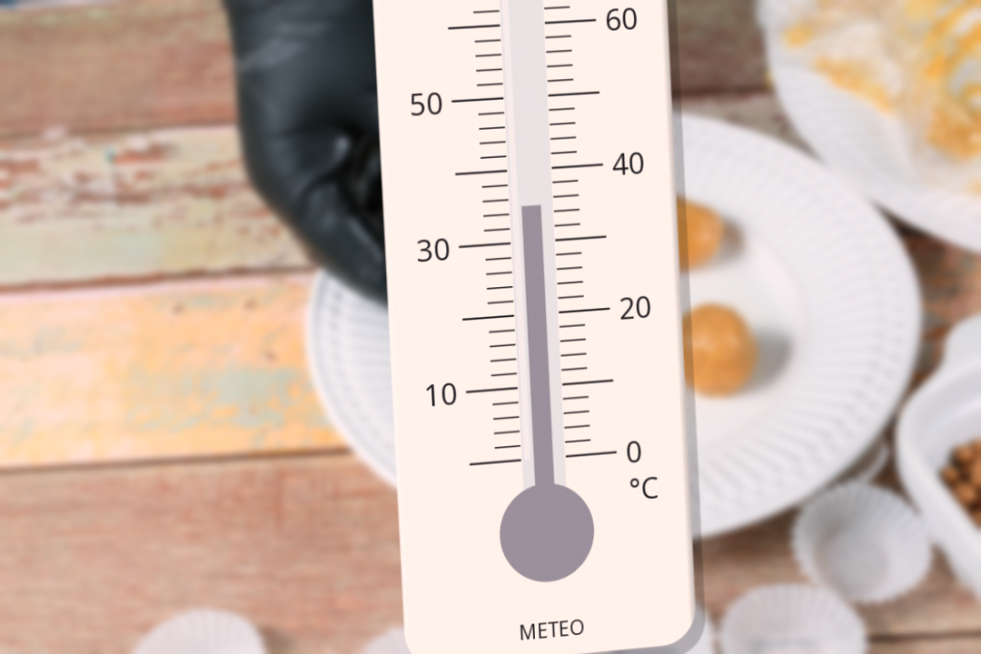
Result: 35 °C
